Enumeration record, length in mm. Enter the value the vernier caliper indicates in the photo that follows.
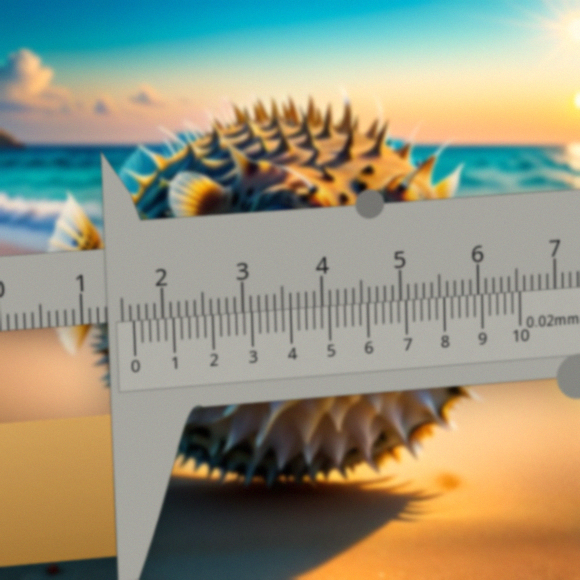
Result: 16.4 mm
